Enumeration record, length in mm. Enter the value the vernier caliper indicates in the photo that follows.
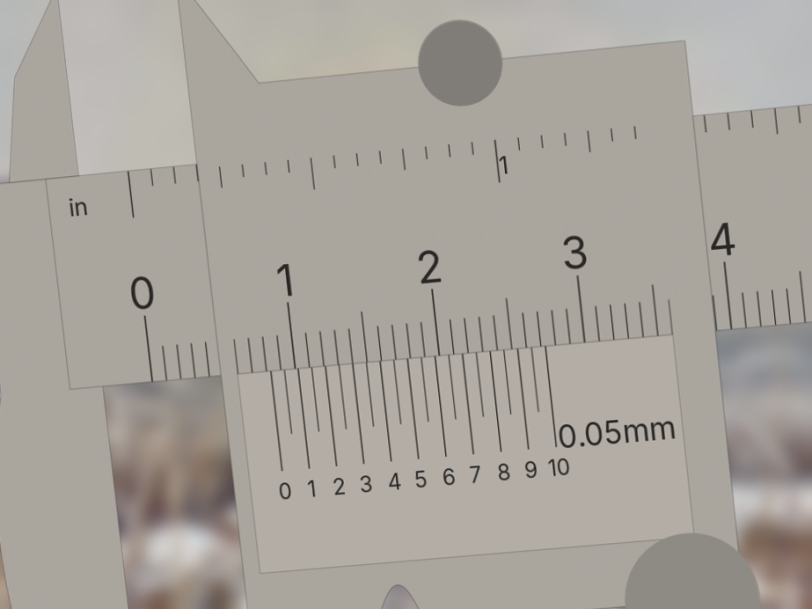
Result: 8.3 mm
